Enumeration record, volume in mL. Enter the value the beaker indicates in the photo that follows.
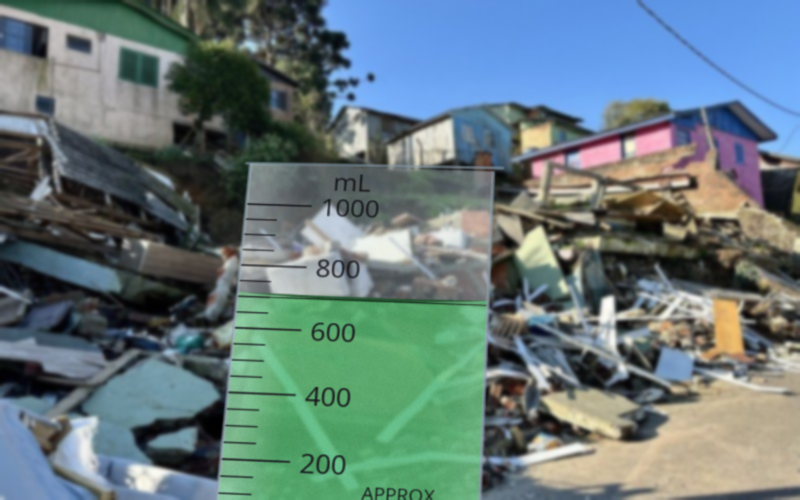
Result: 700 mL
